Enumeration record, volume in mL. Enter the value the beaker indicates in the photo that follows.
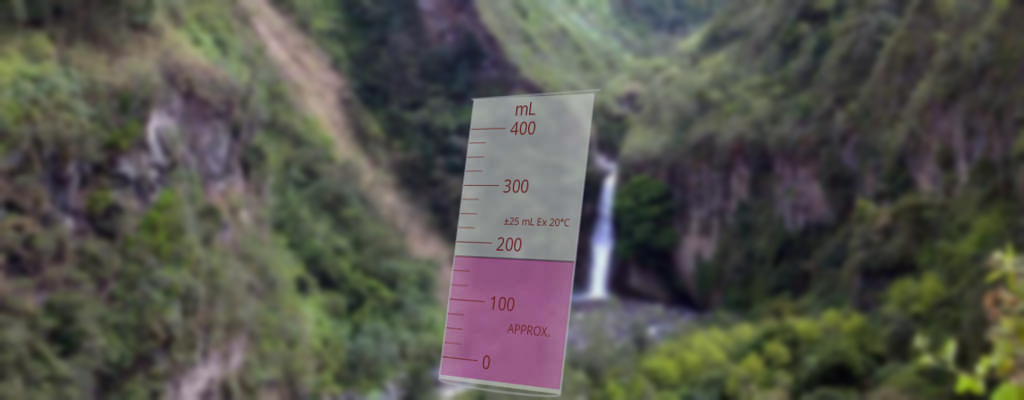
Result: 175 mL
